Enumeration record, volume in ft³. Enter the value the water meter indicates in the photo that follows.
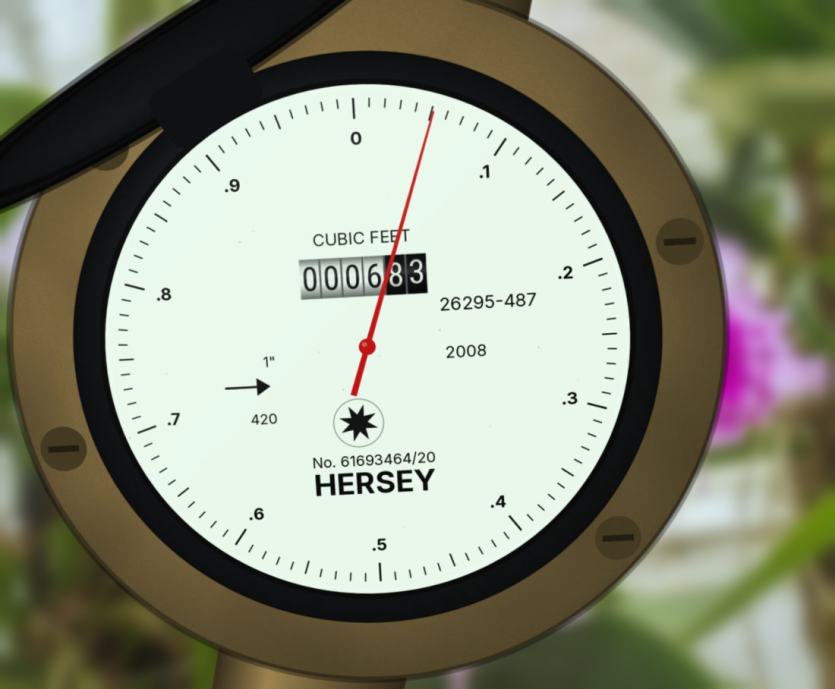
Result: 683.05 ft³
